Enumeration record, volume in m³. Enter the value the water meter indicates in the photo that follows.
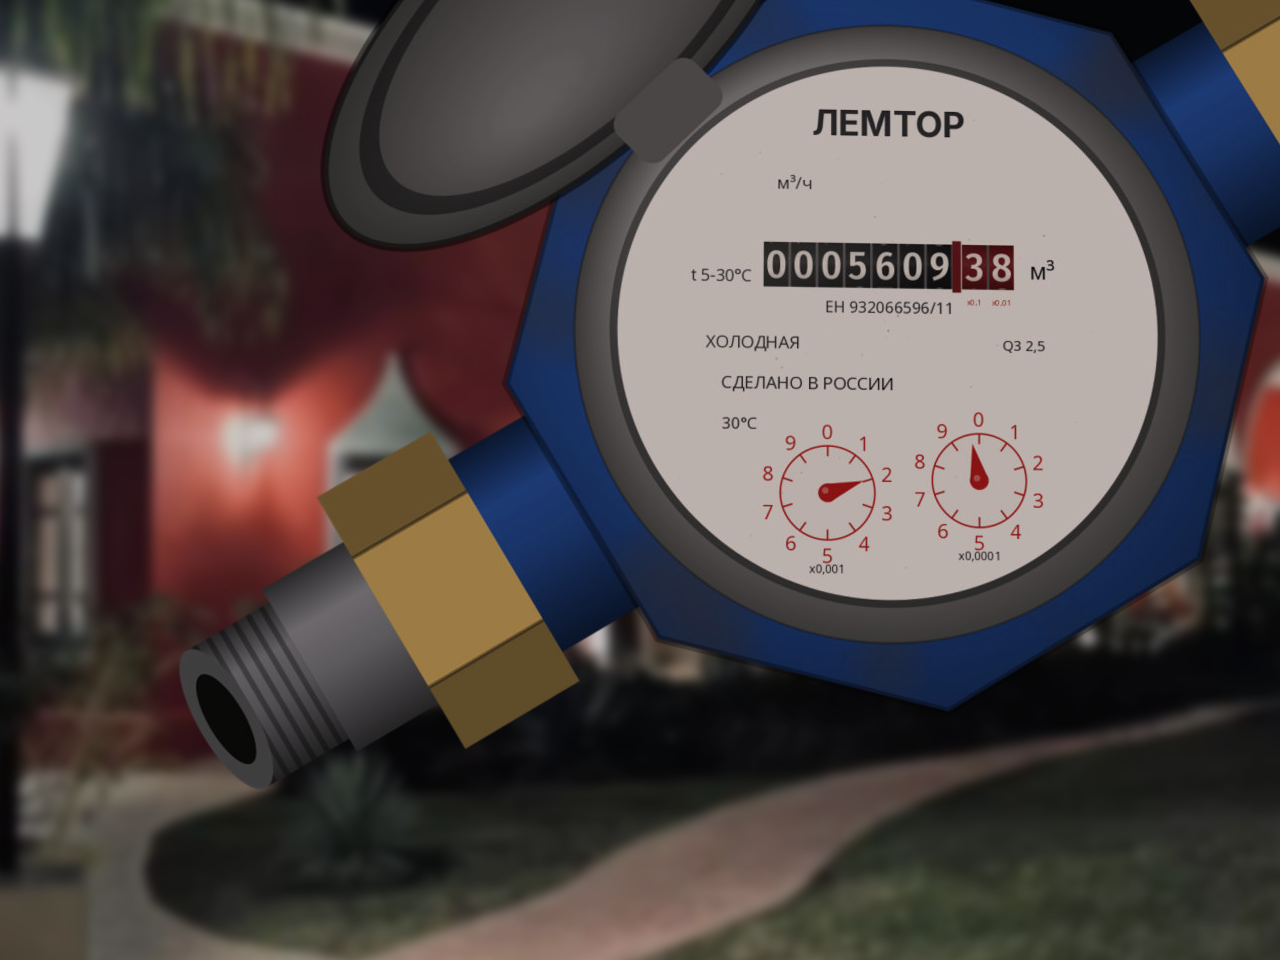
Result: 5609.3819 m³
